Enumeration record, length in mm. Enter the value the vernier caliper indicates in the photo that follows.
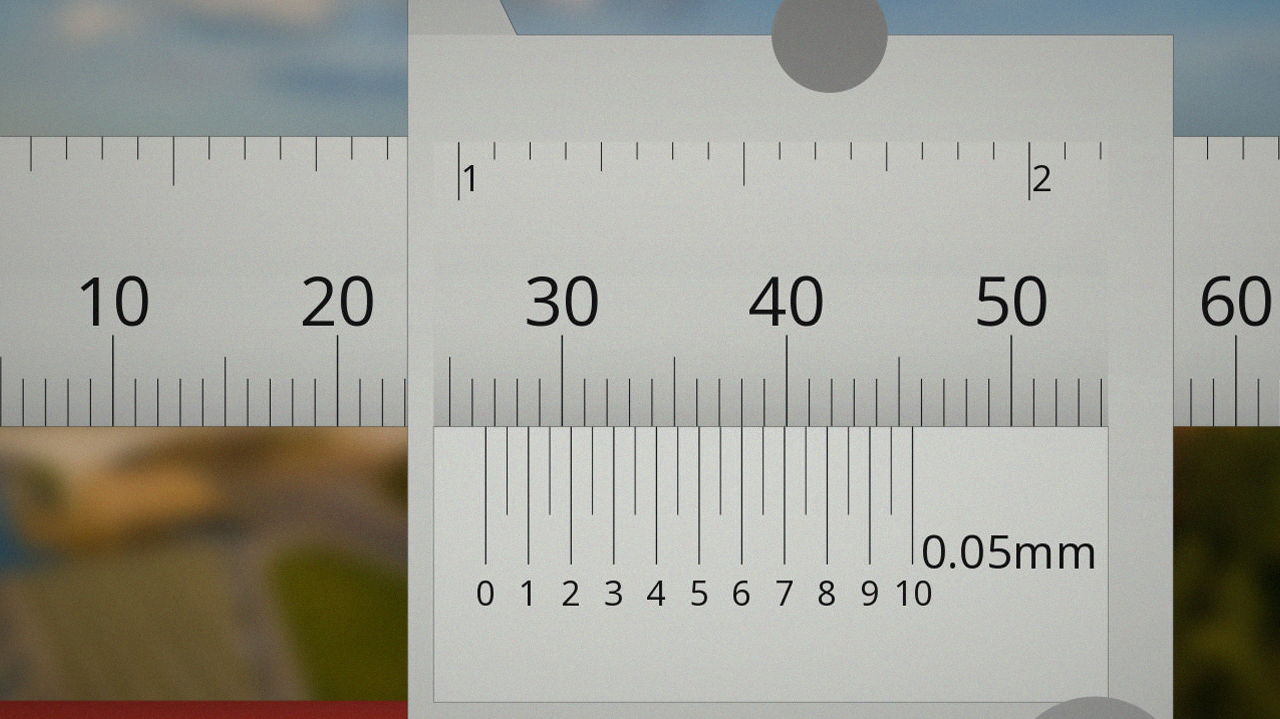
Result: 26.6 mm
